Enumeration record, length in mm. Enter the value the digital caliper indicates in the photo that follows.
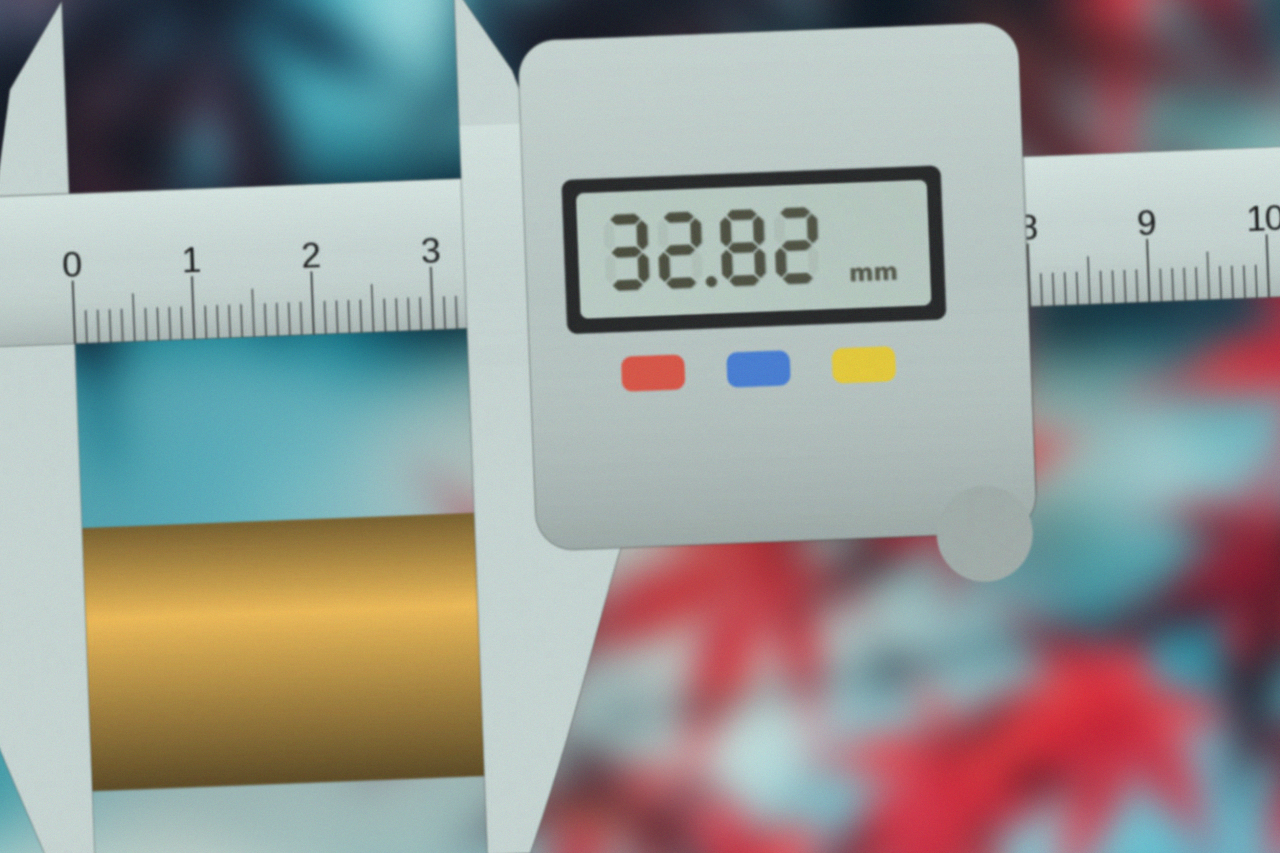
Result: 32.82 mm
